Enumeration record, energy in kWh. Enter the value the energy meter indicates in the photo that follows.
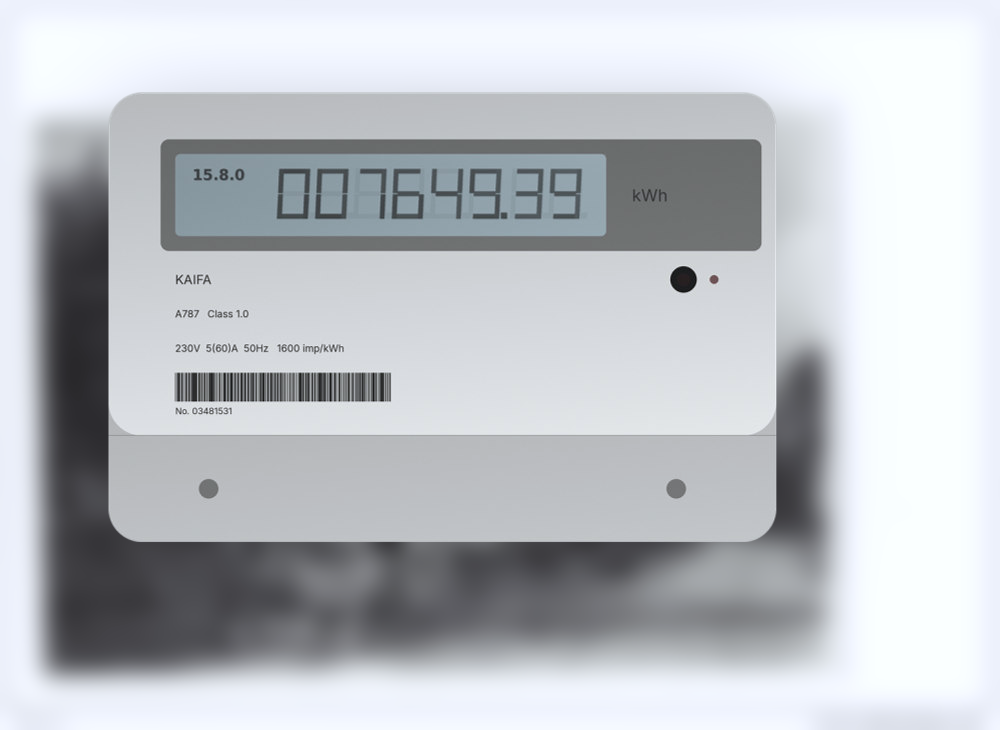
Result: 7649.39 kWh
